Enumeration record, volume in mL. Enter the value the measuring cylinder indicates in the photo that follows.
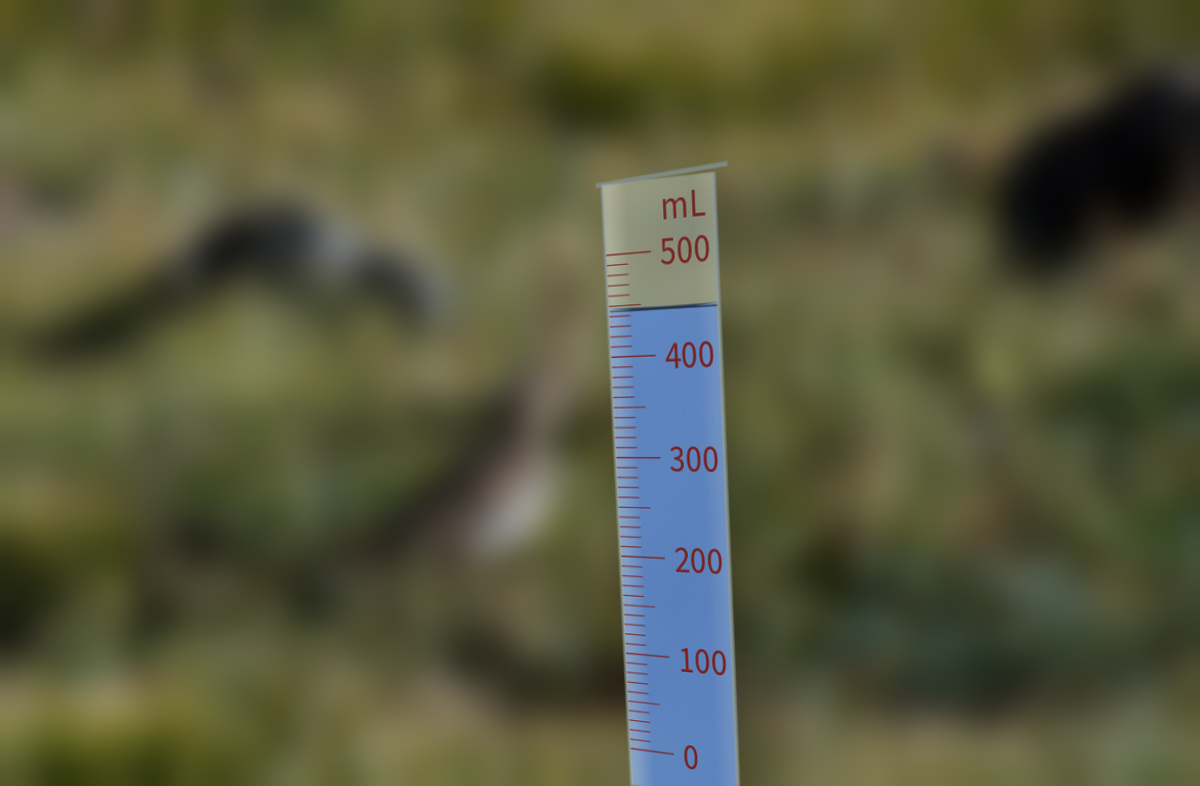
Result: 445 mL
